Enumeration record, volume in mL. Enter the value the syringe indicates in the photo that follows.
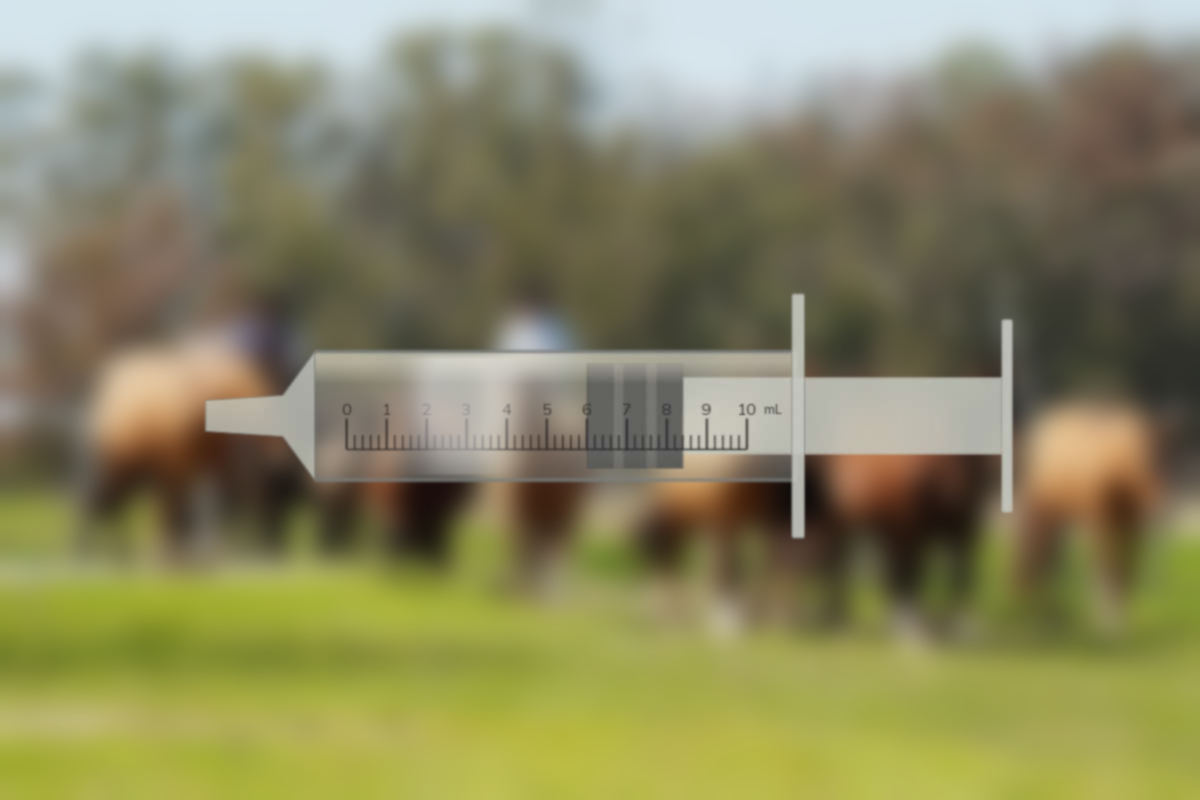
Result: 6 mL
